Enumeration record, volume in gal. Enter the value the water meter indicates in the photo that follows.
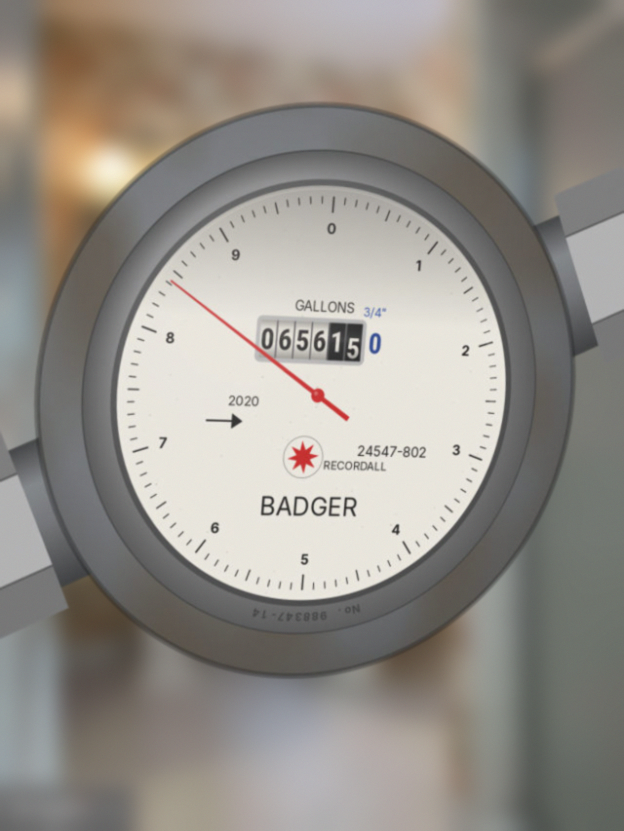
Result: 656148.4 gal
